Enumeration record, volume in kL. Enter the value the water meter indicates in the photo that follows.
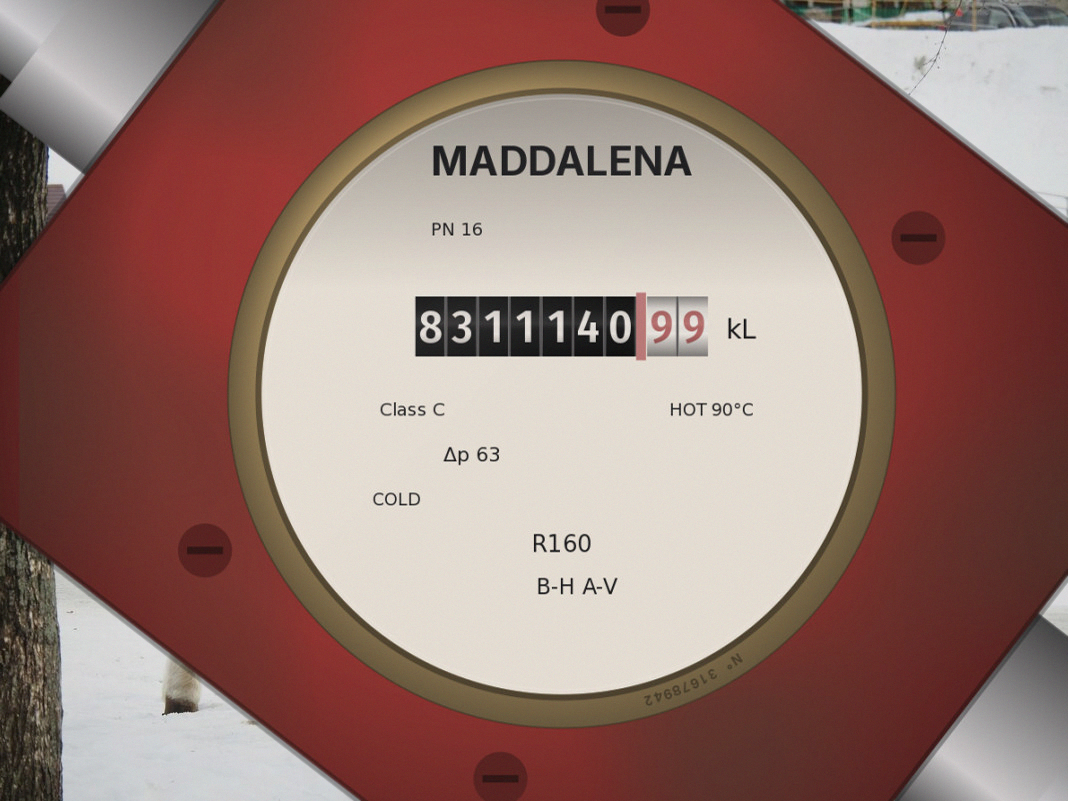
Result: 8311140.99 kL
